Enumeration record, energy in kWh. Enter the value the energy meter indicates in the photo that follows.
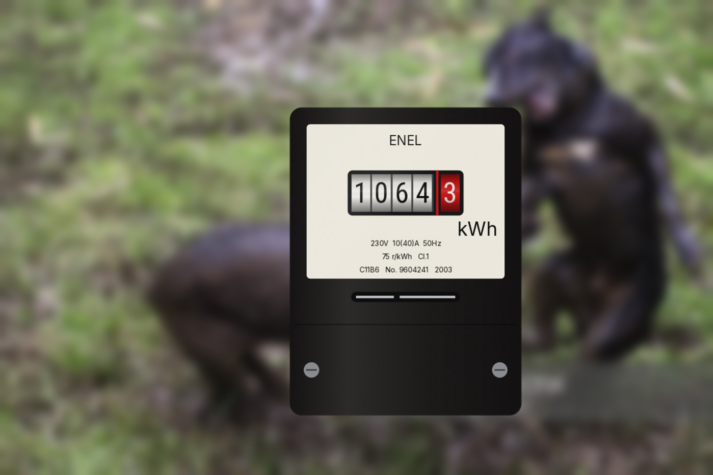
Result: 1064.3 kWh
